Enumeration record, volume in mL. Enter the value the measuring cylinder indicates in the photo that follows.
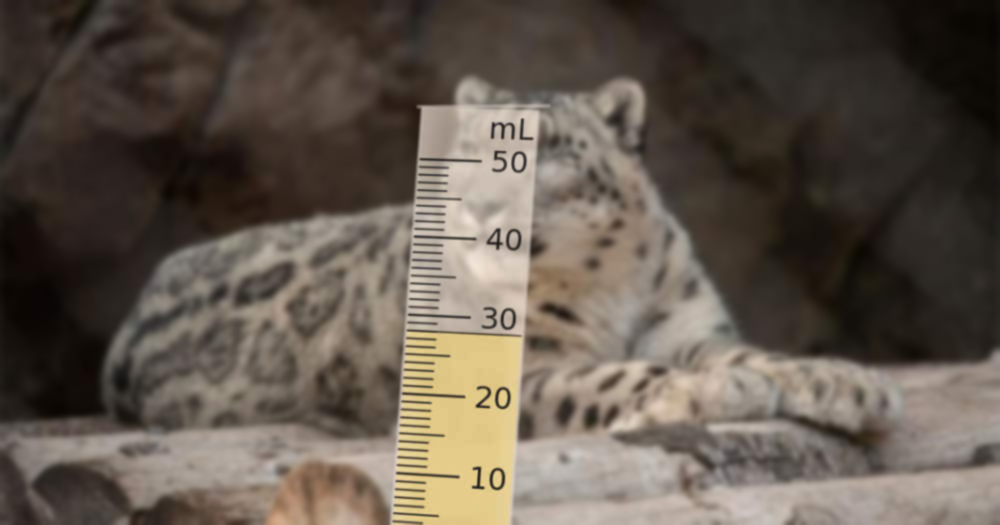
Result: 28 mL
